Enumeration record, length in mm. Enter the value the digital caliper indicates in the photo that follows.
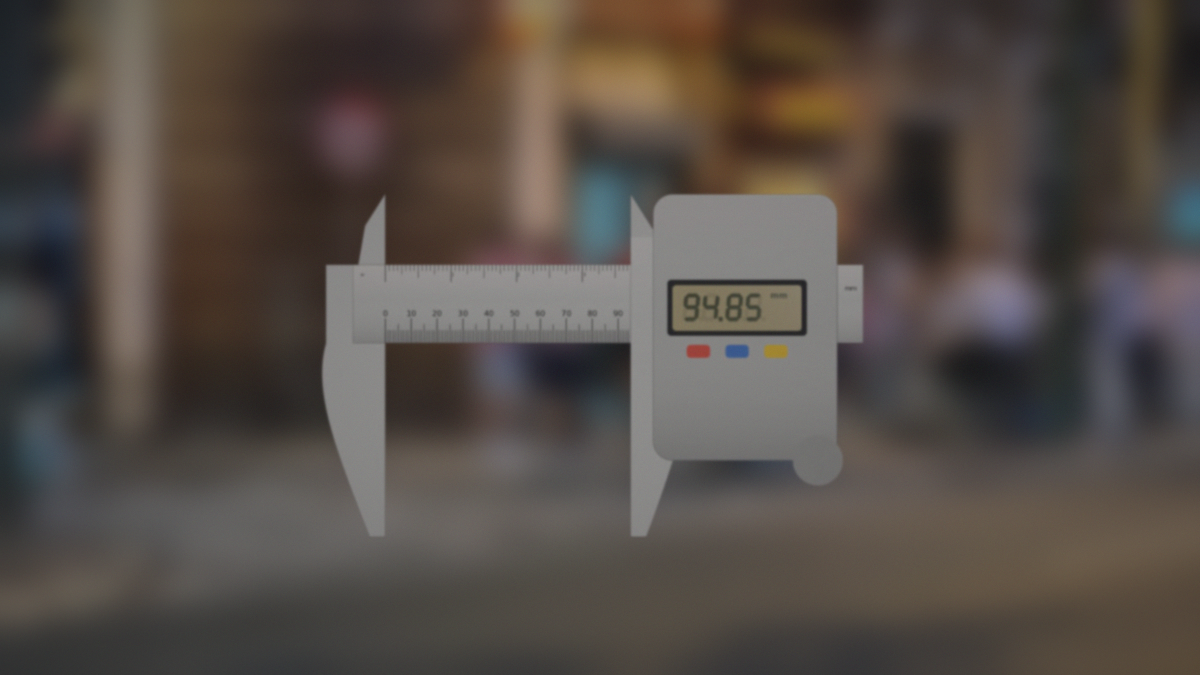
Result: 94.85 mm
